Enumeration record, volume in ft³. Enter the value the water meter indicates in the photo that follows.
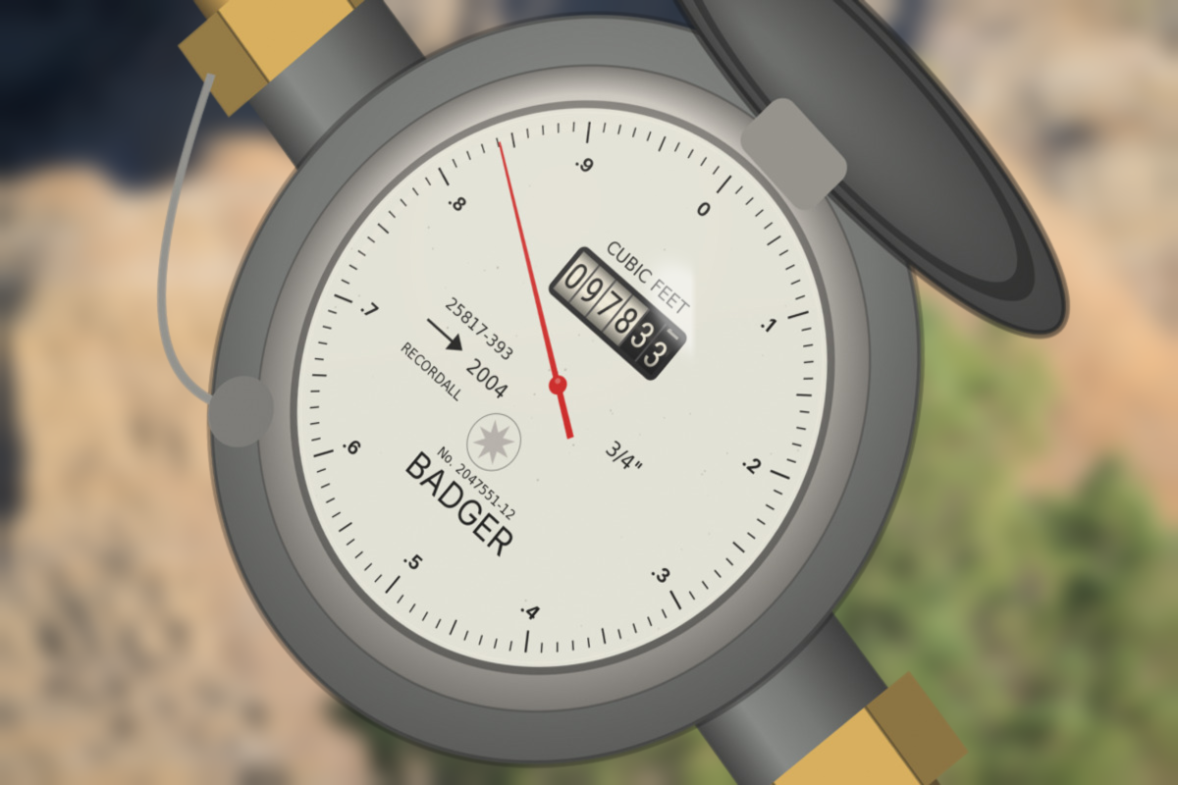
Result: 97832.84 ft³
